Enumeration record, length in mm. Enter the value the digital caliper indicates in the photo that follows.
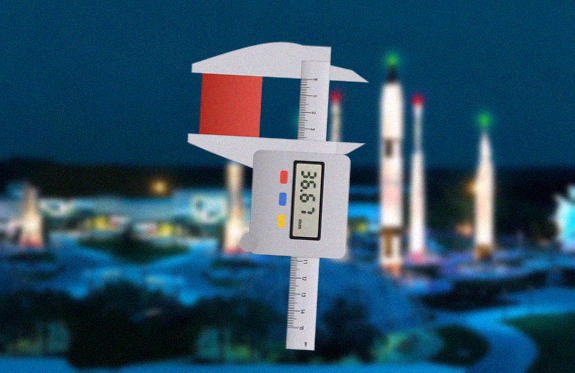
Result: 36.67 mm
